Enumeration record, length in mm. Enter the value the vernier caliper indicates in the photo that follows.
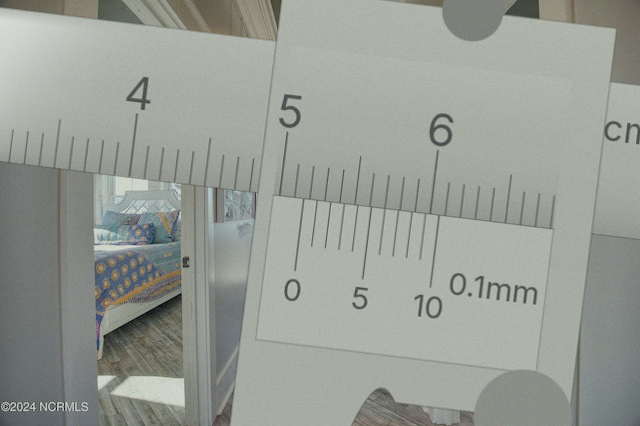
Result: 51.6 mm
